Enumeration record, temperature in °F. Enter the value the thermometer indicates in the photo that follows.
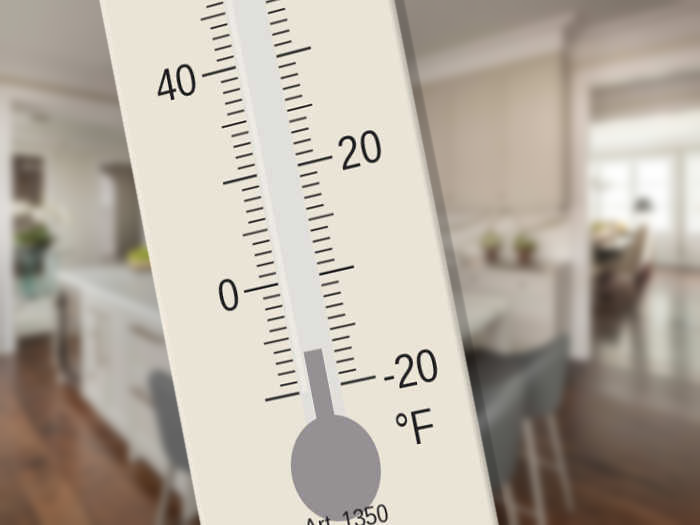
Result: -13 °F
